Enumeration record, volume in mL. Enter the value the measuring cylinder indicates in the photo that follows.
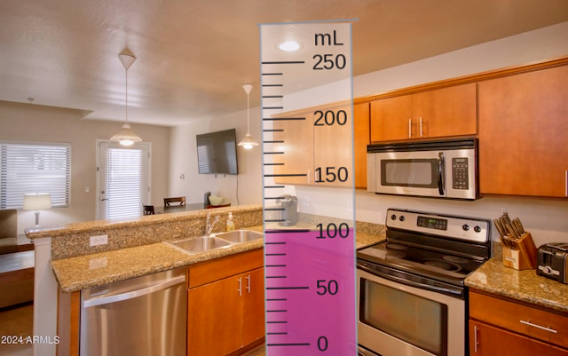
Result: 100 mL
